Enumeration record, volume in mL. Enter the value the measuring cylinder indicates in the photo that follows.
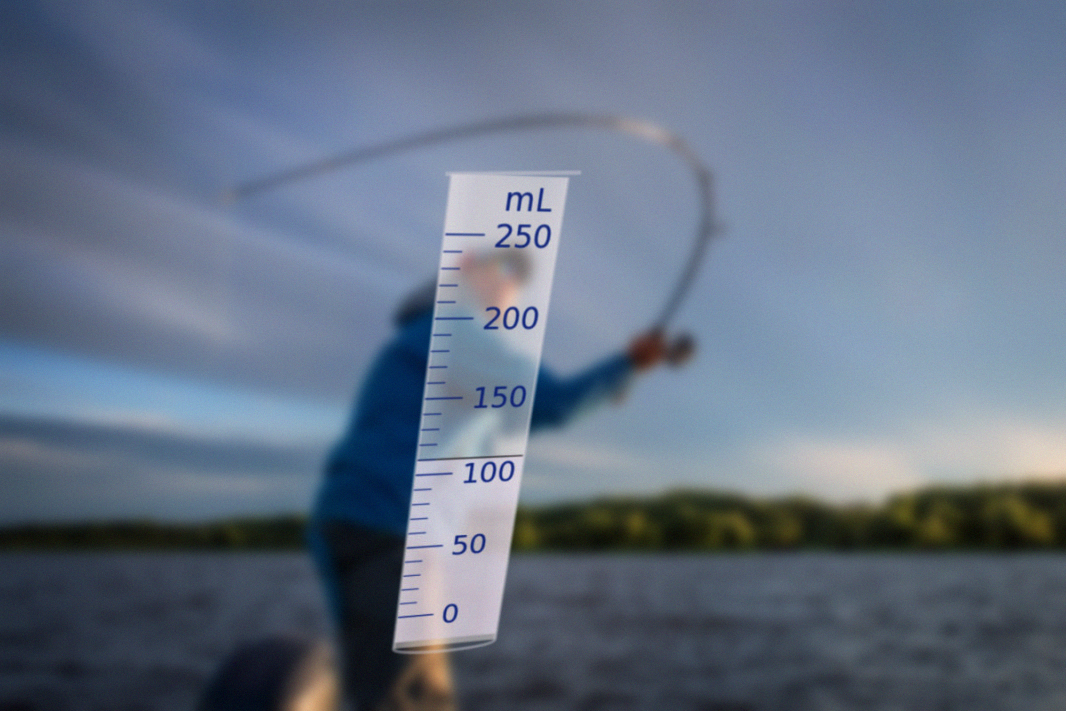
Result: 110 mL
